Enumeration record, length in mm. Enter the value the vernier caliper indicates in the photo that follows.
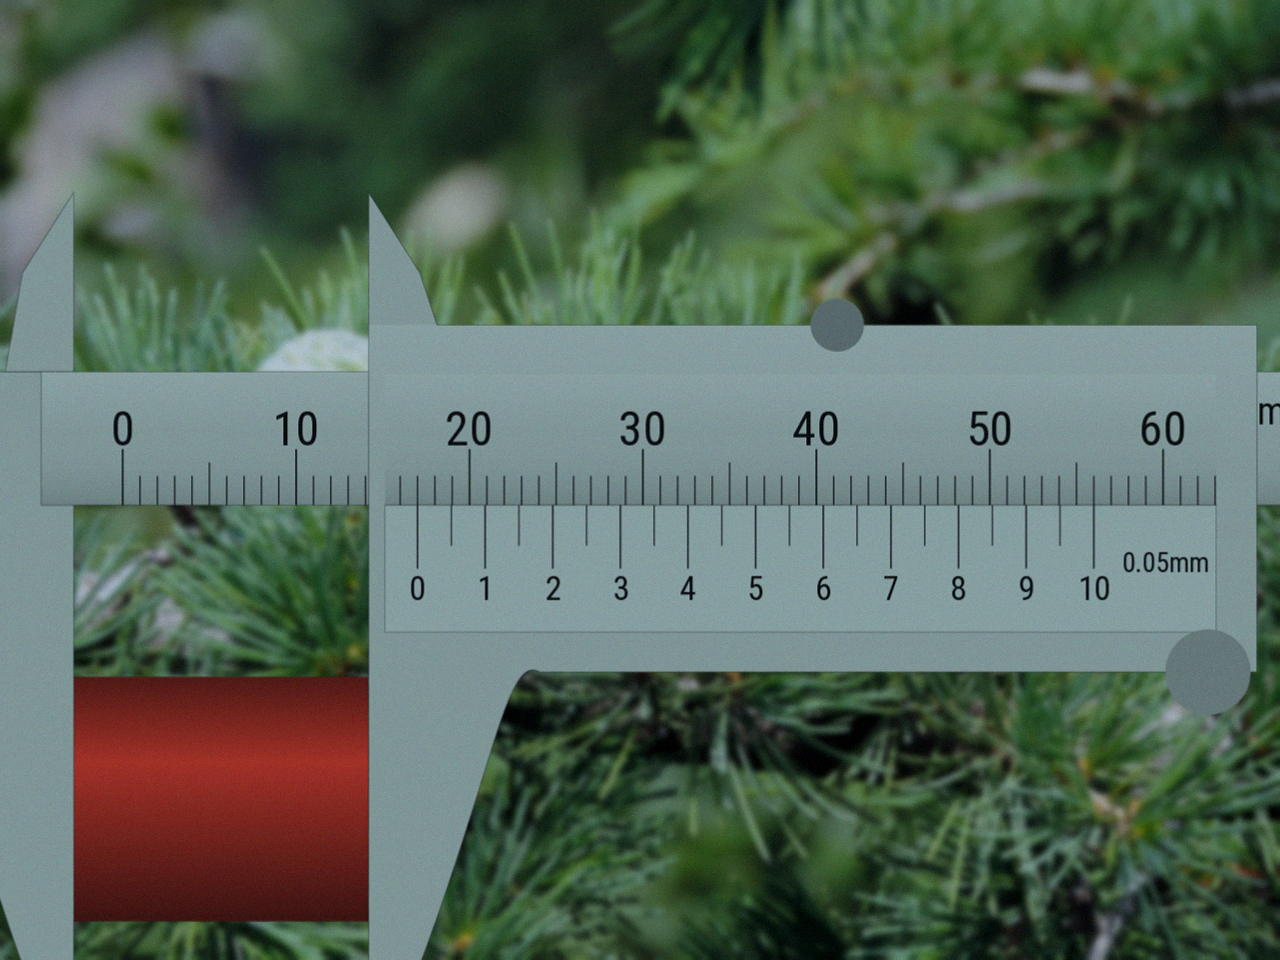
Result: 17.0 mm
